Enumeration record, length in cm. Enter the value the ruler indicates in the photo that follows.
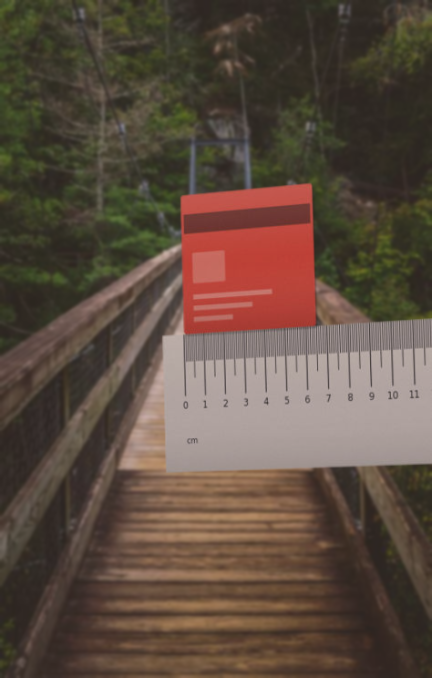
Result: 6.5 cm
